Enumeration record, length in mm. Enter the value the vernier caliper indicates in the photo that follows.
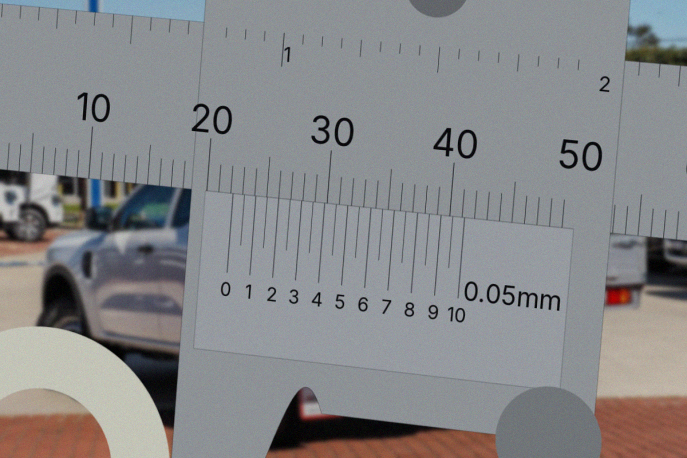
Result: 22.2 mm
